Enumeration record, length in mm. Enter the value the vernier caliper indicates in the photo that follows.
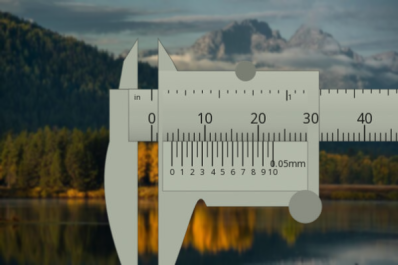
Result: 3.8 mm
